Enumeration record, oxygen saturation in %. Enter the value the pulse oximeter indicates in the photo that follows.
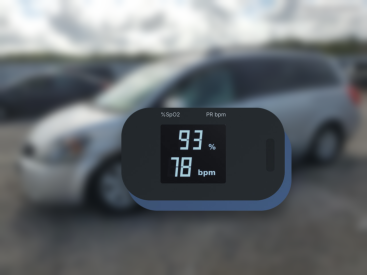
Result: 93 %
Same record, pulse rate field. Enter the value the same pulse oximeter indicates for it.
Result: 78 bpm
